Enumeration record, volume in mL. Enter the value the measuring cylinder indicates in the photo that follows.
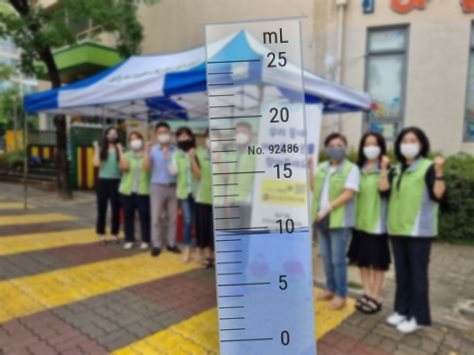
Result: 9.5 mL
